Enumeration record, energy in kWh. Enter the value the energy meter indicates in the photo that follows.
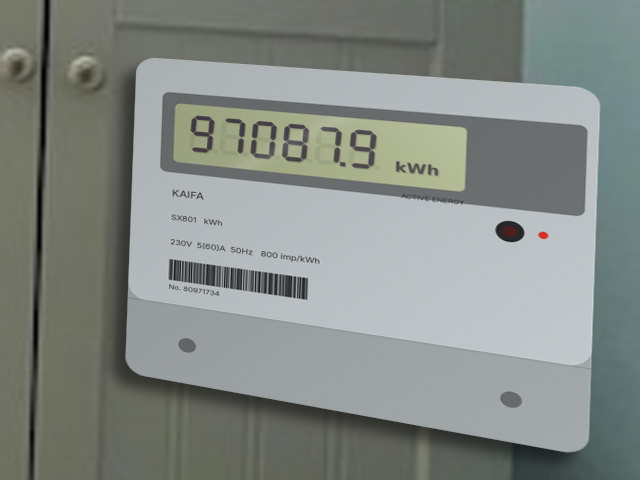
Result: 97087.9 kWh
